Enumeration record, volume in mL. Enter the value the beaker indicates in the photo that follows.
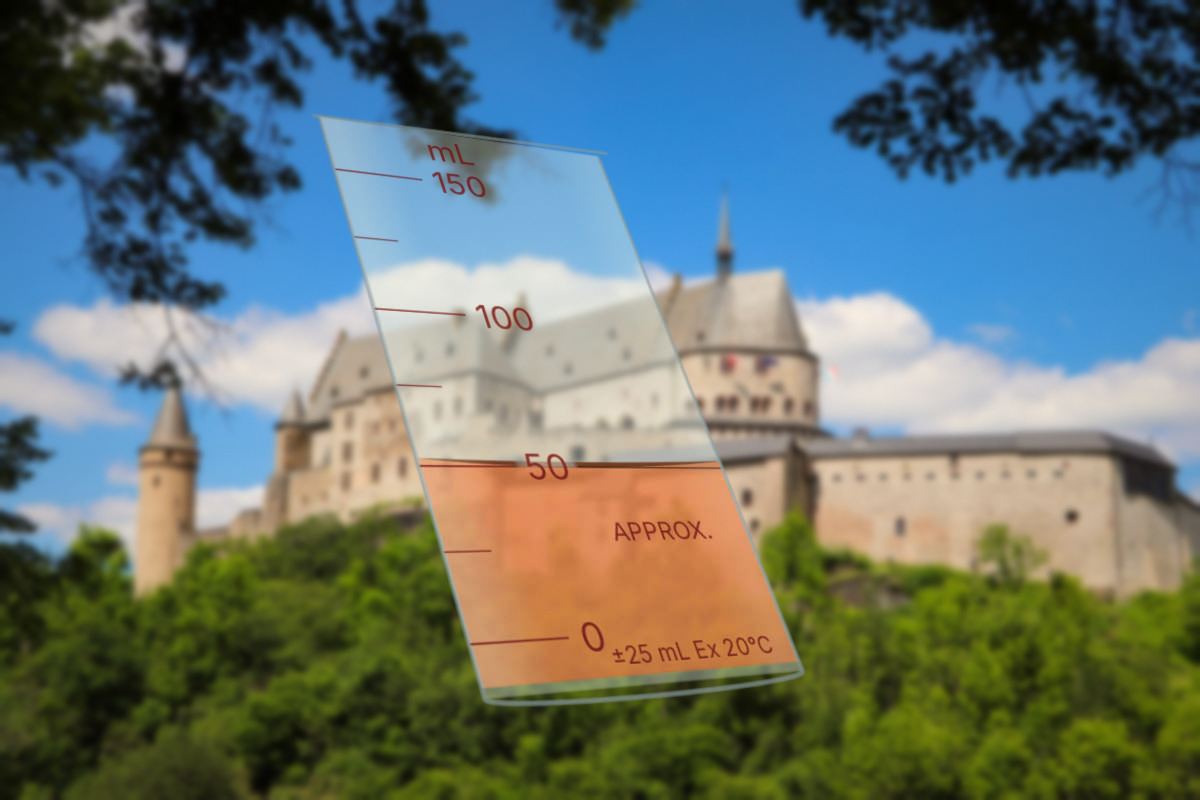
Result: 50 mL
